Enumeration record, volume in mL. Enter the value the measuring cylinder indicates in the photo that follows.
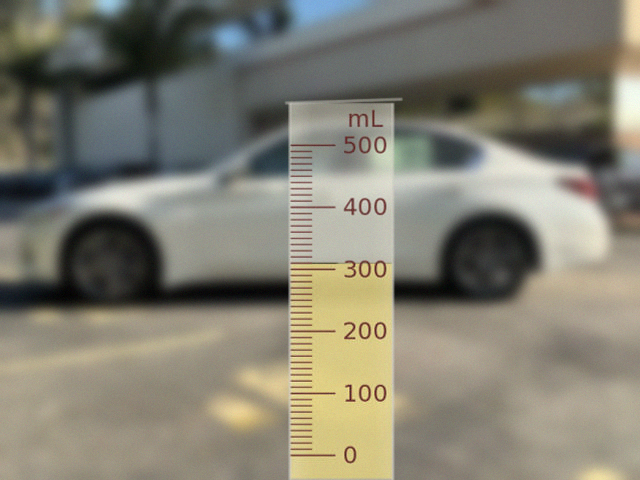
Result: 310 mL
